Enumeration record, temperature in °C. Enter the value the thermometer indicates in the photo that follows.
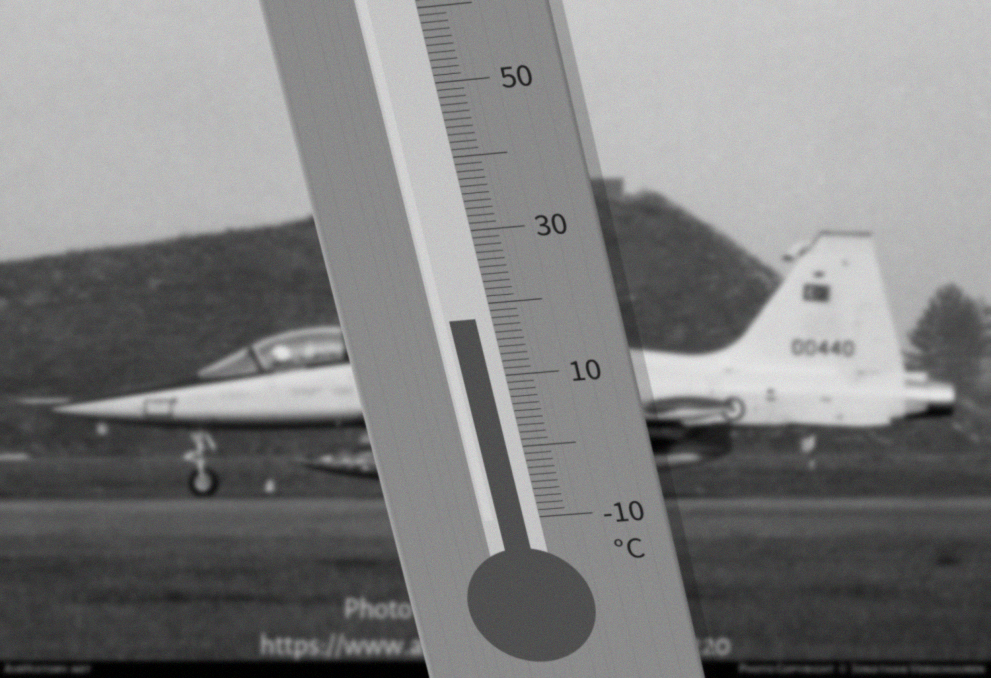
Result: 18 °C
